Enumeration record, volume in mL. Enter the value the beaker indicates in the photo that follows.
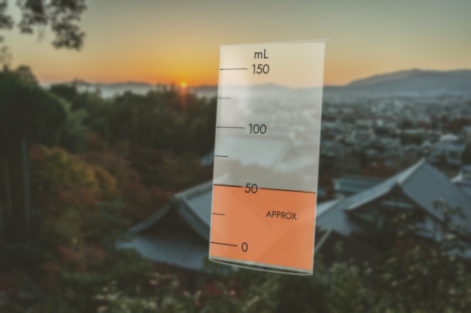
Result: 50 mL
